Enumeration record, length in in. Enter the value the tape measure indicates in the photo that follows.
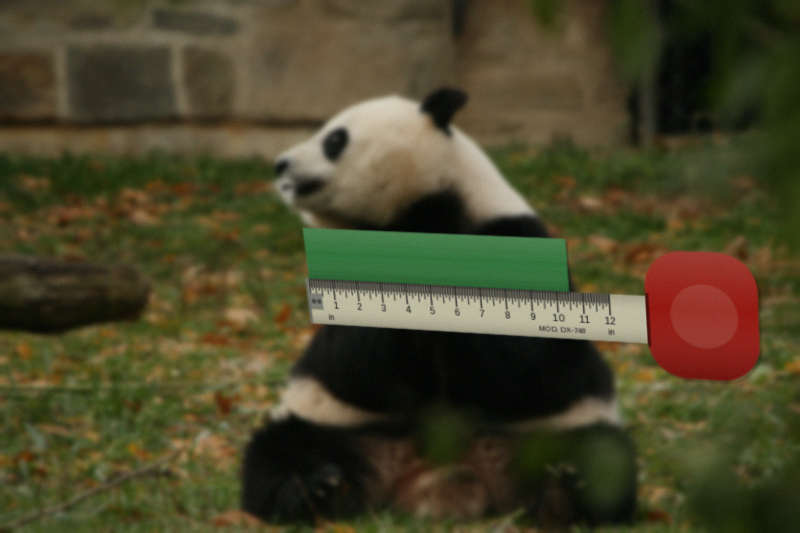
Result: 10.5 in
